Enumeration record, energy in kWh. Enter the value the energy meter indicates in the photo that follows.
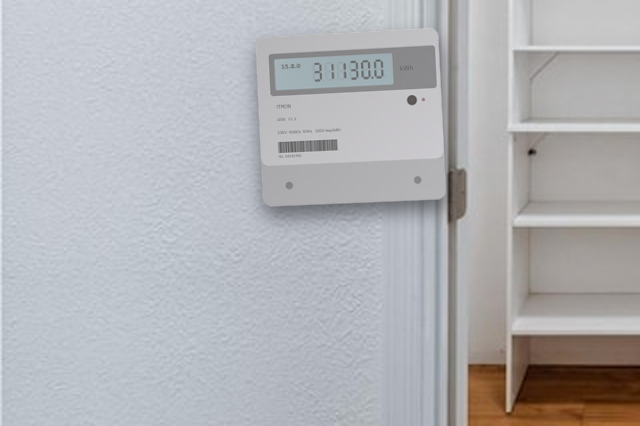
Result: 31130.0 kWh
